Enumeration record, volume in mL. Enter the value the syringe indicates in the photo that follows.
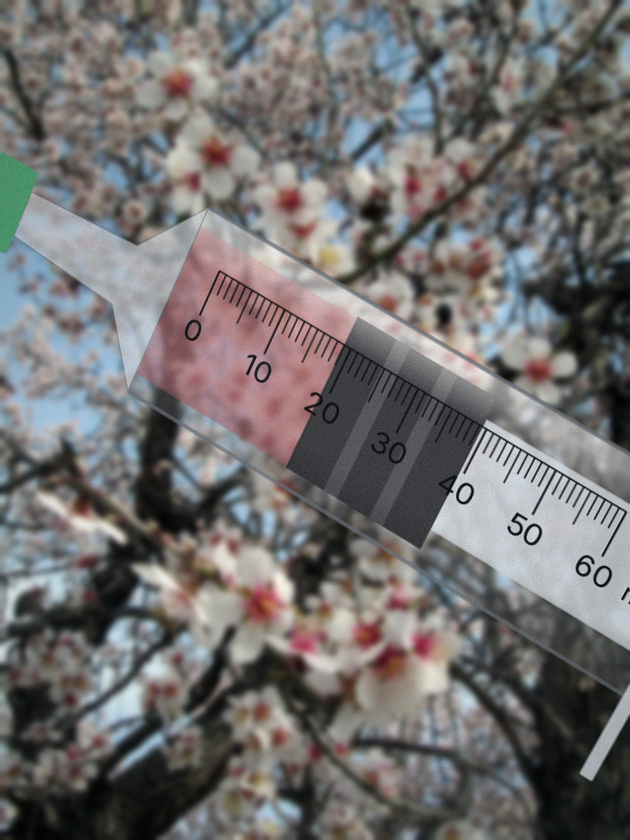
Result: 19 mL
